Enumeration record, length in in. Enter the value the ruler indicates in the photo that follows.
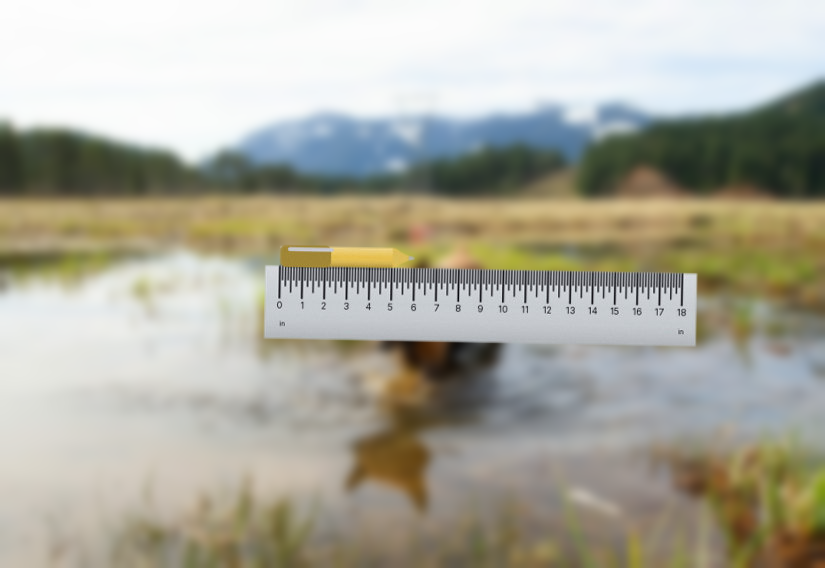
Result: 6 in
